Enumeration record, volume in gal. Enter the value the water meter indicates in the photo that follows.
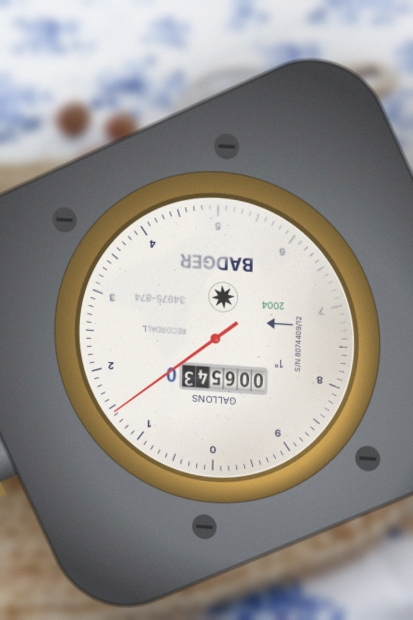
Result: 65431.4 gal
